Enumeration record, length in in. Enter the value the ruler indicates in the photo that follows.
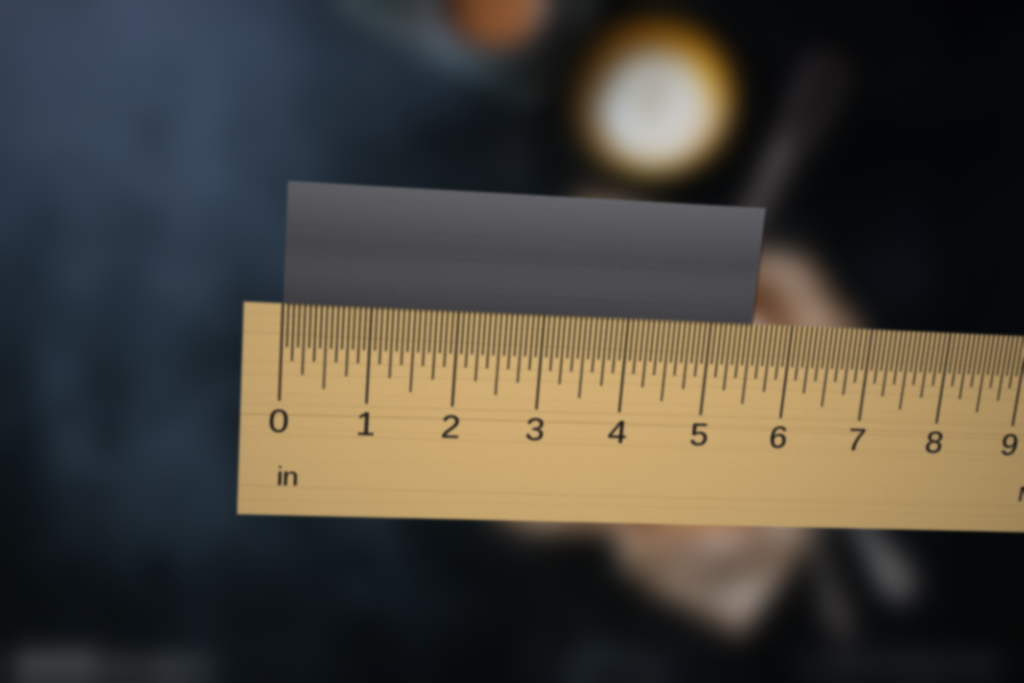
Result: 5.5 in
